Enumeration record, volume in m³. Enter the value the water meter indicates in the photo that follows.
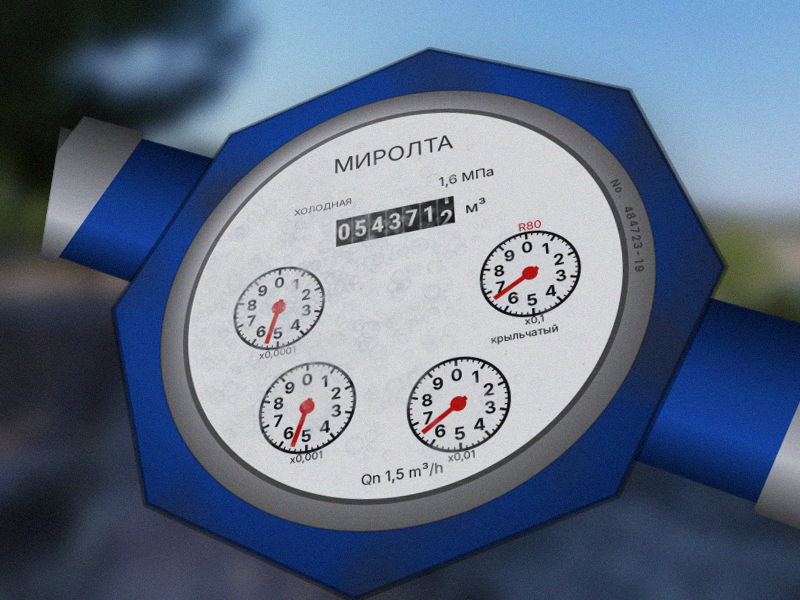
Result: 543711.6655 m³
